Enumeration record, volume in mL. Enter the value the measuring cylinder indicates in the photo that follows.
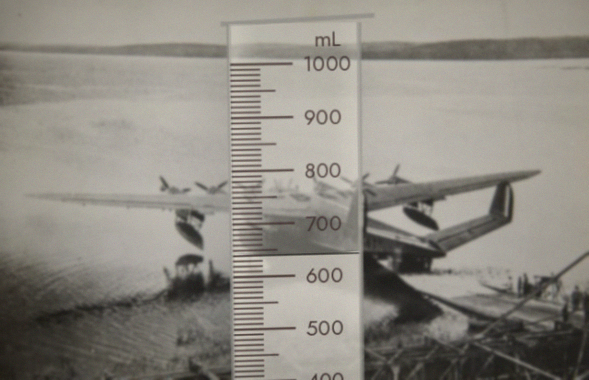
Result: 640 mL
